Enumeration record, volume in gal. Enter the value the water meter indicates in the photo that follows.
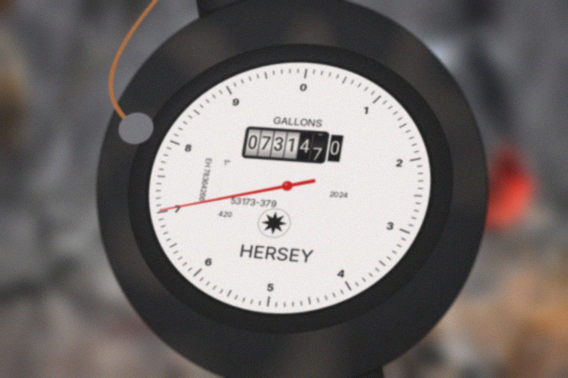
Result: 731467.0 gal
